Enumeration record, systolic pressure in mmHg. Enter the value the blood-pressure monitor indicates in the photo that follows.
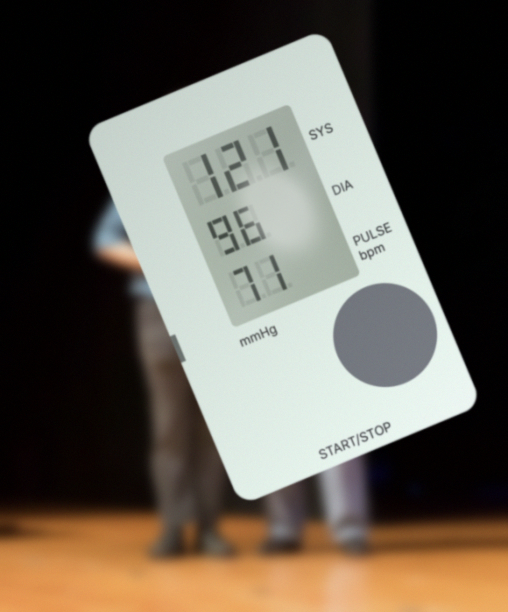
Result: 121 mmHg
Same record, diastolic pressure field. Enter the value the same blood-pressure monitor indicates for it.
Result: 96 mmHg
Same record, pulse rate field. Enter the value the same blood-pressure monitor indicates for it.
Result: 71 bpm
